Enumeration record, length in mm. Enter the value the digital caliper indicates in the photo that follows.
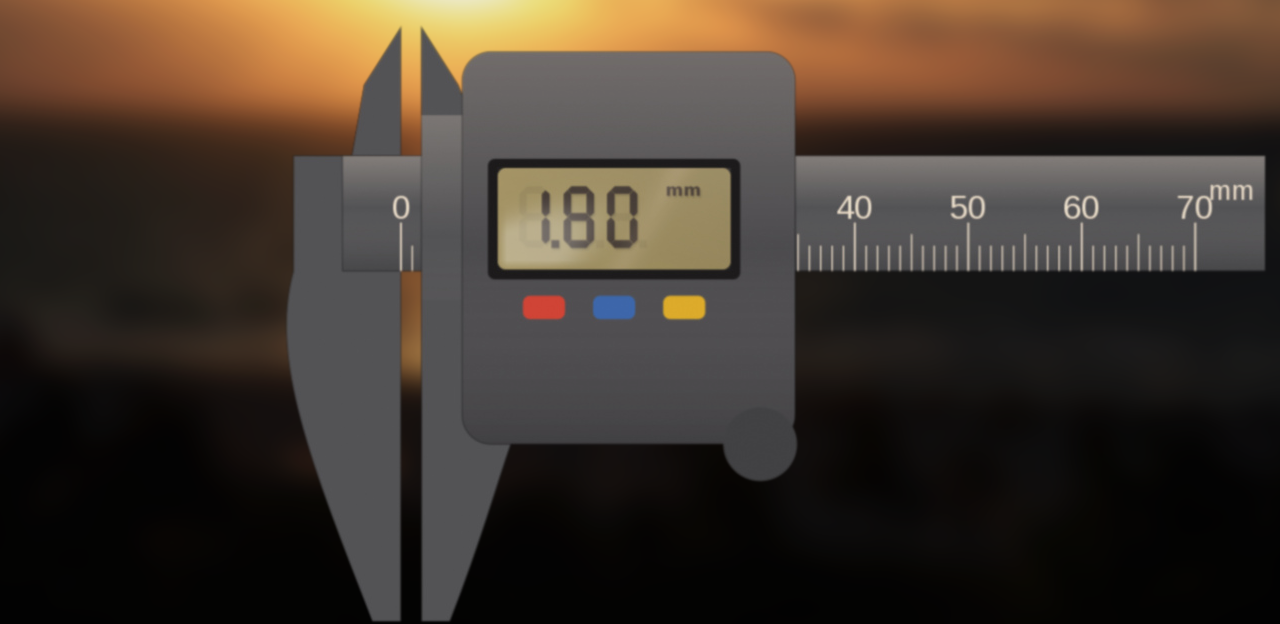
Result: 1.80 mm
